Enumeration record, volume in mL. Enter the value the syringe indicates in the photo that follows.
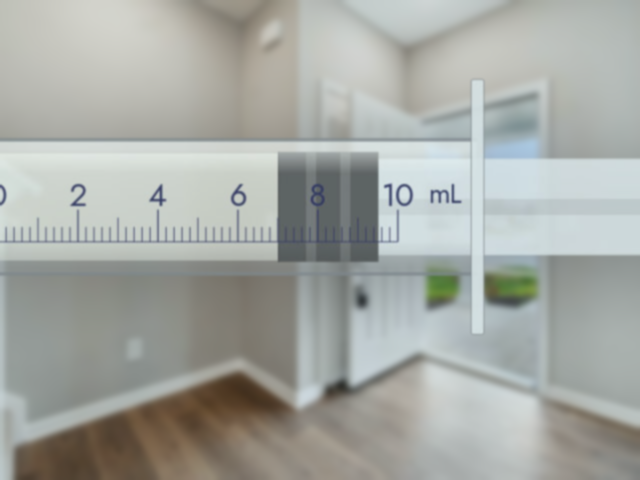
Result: 7 mL
